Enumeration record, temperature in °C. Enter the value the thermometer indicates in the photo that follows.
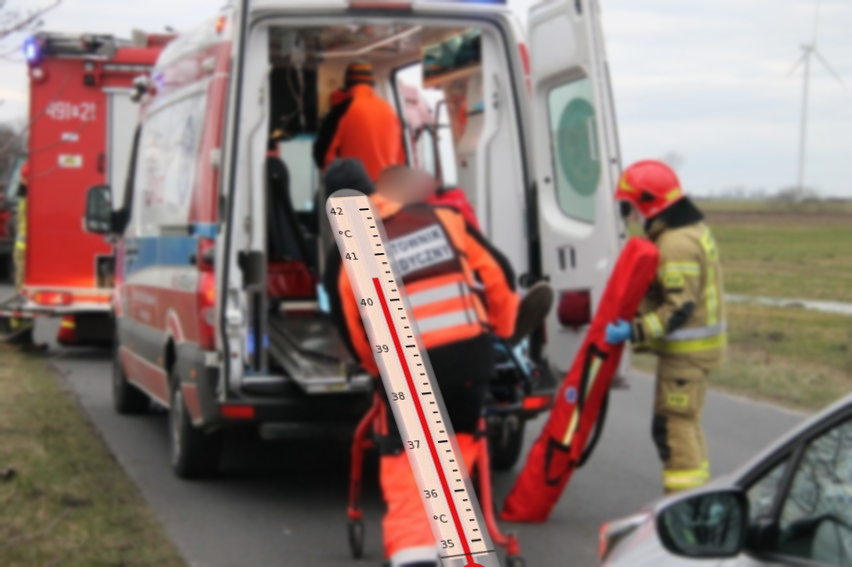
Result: 40.5 °C
